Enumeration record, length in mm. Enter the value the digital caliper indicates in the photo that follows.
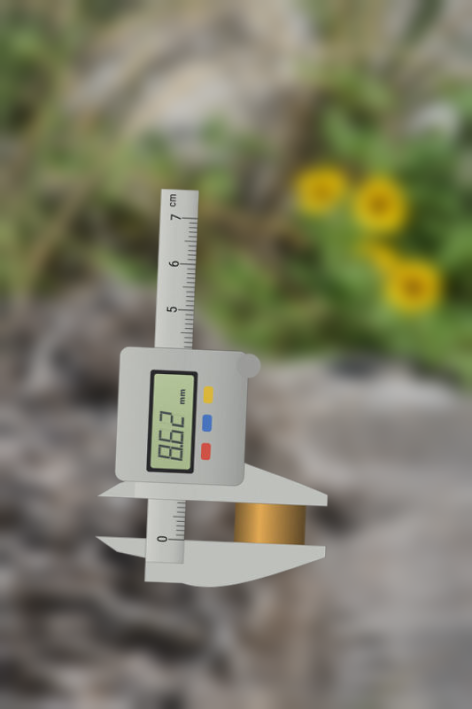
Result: 8.62 mm
